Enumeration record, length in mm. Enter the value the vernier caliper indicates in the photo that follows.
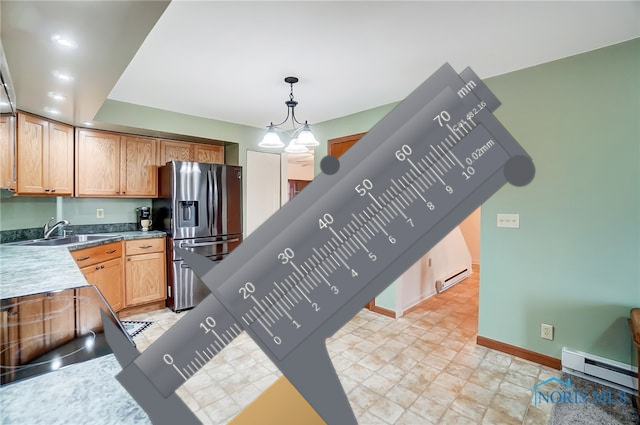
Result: 18.0 mm
